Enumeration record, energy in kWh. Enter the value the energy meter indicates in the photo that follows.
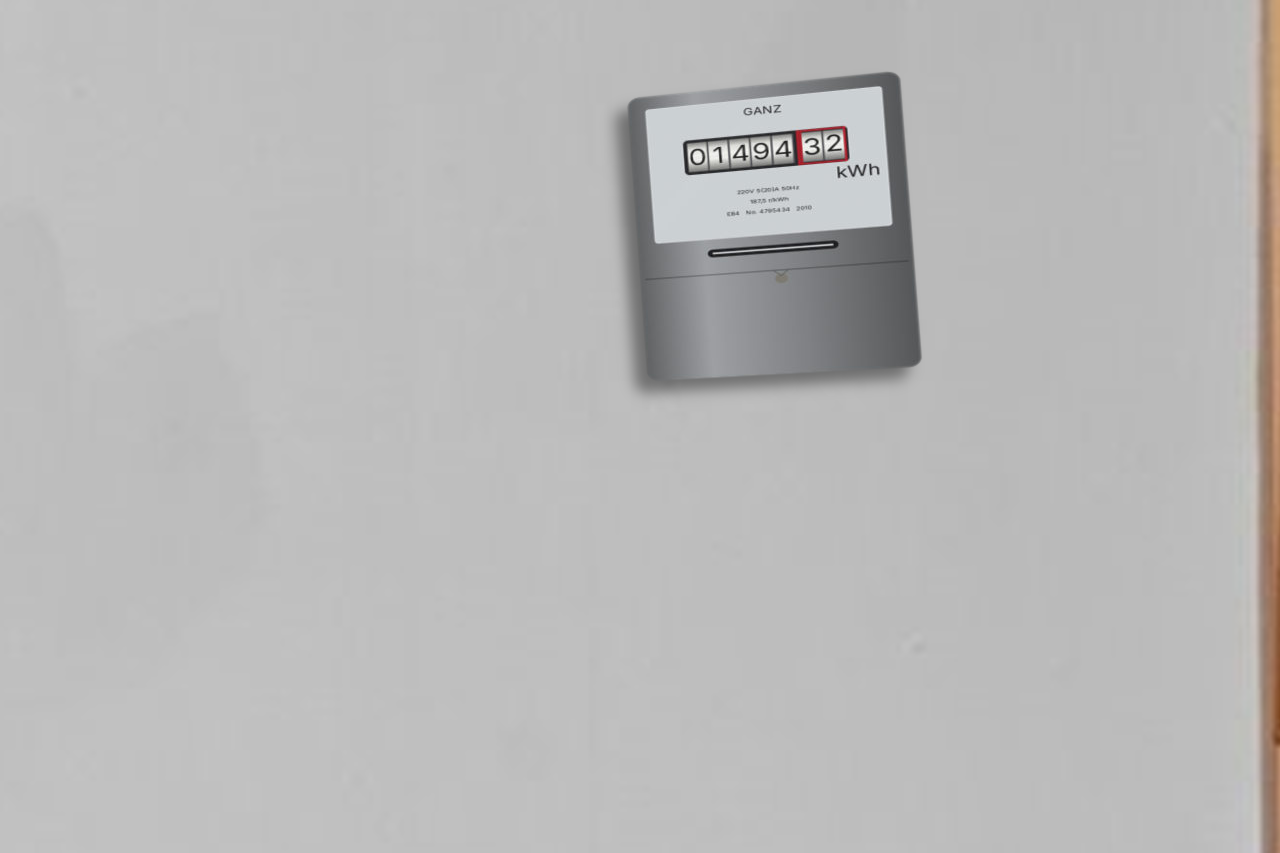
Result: 1494.32 kWh
